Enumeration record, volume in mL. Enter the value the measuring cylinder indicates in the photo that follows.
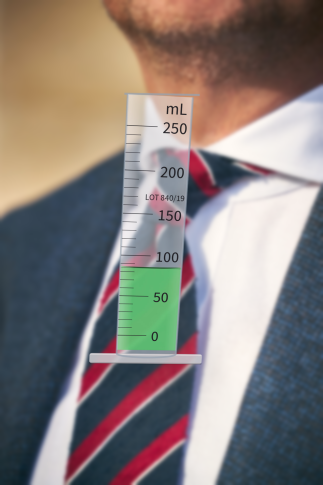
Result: 85 mL
